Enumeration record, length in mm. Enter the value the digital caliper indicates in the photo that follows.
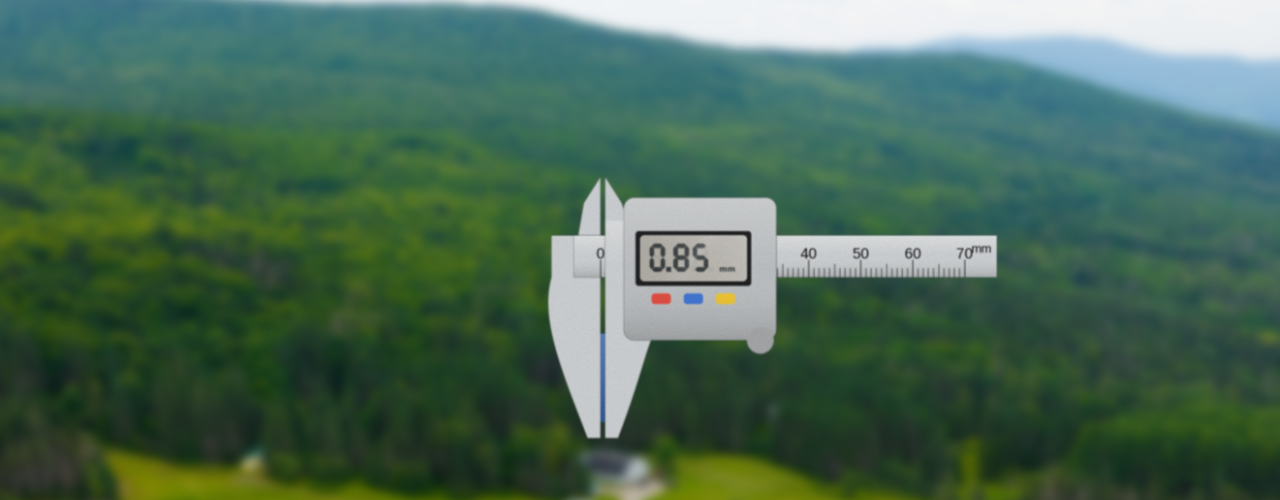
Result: 0.85 mm
